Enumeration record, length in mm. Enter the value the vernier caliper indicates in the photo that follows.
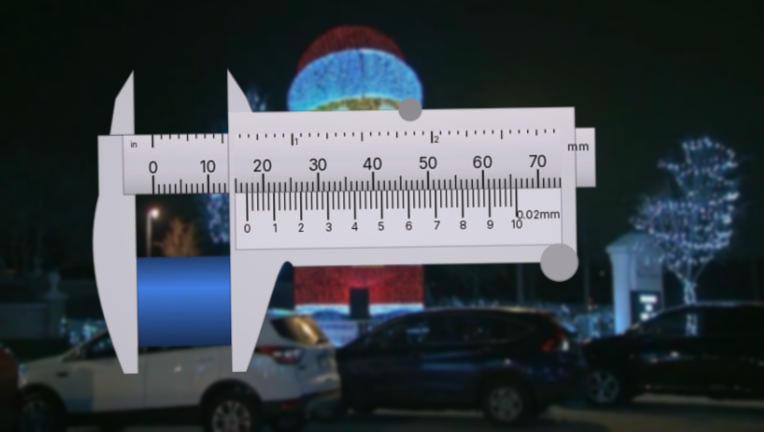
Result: 17.0 mm
